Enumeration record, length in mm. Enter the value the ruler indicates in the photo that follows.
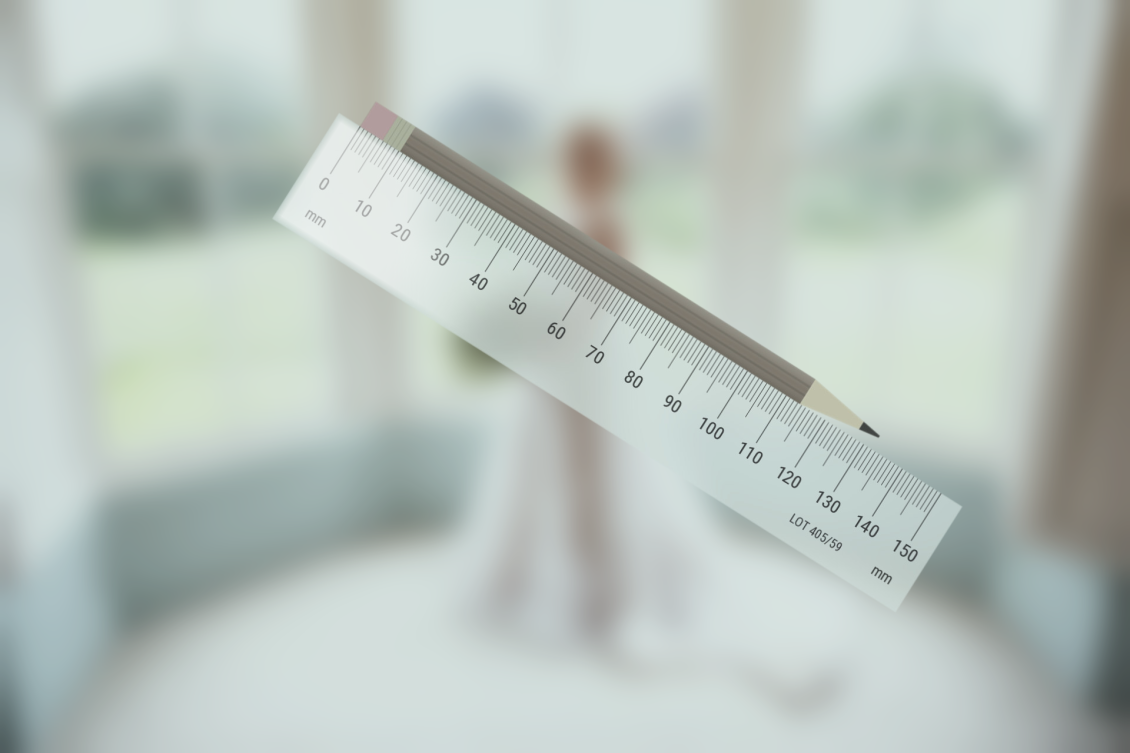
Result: 132 mm
